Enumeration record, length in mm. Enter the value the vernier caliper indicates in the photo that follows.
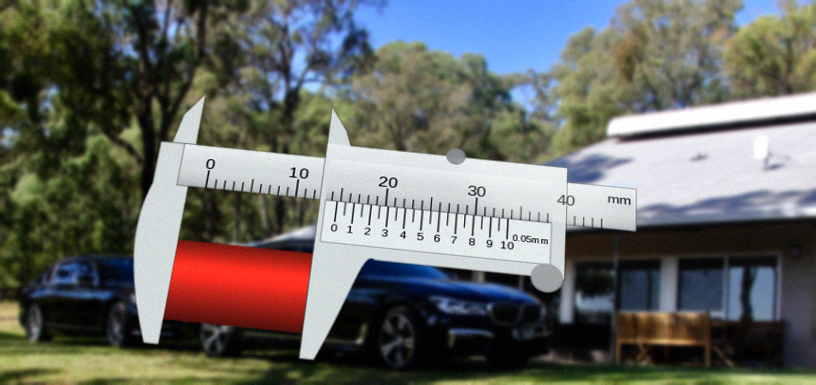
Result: 14.6 mm
